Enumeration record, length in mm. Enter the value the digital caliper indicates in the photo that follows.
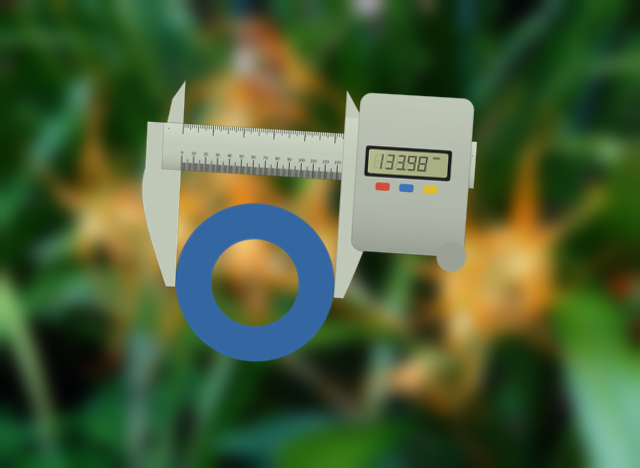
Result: 133.98 mm
